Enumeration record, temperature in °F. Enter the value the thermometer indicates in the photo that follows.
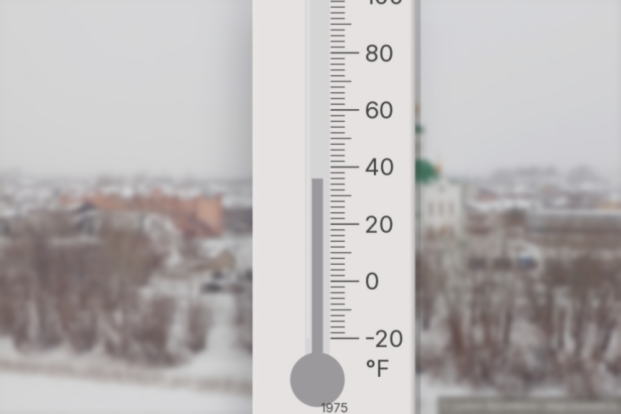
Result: 36 °F
